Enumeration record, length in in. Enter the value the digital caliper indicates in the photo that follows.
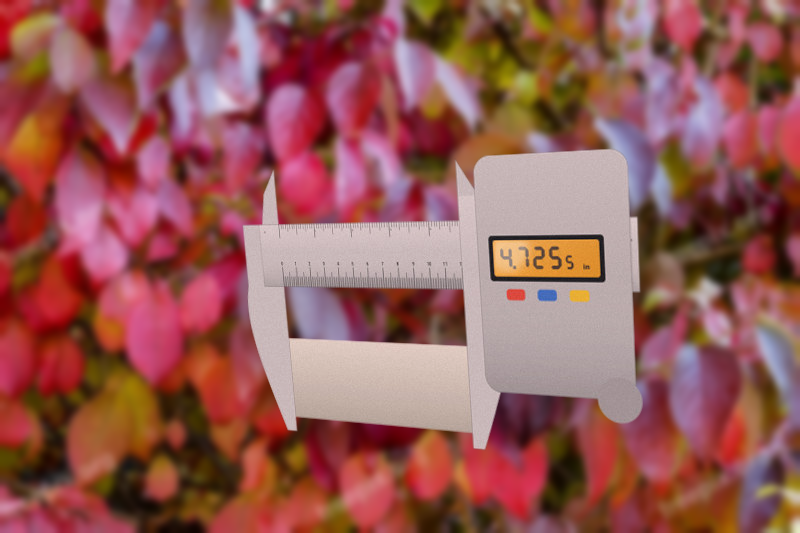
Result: 4.7255 in
